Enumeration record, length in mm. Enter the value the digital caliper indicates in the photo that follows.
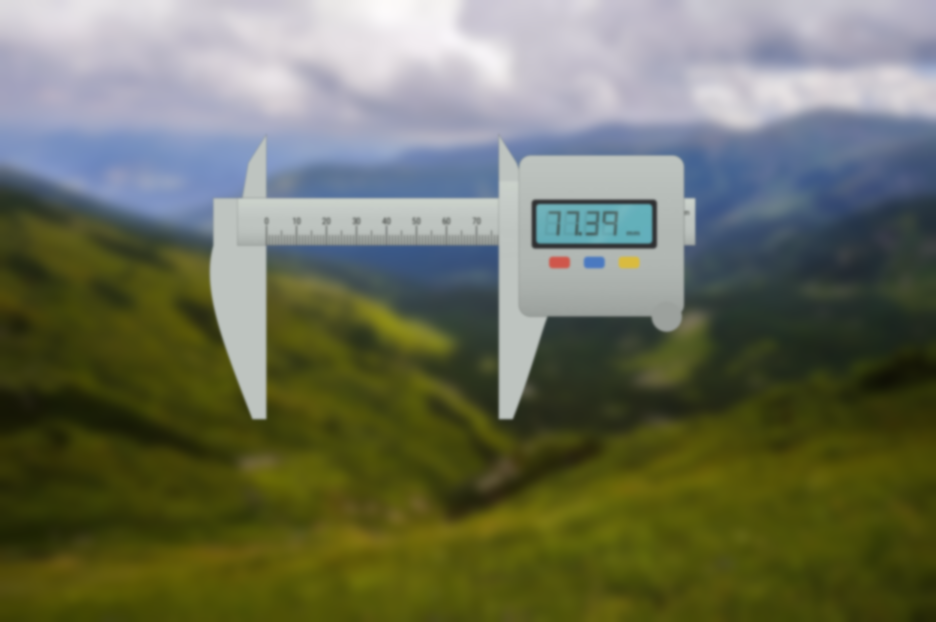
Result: 77.39 mm
